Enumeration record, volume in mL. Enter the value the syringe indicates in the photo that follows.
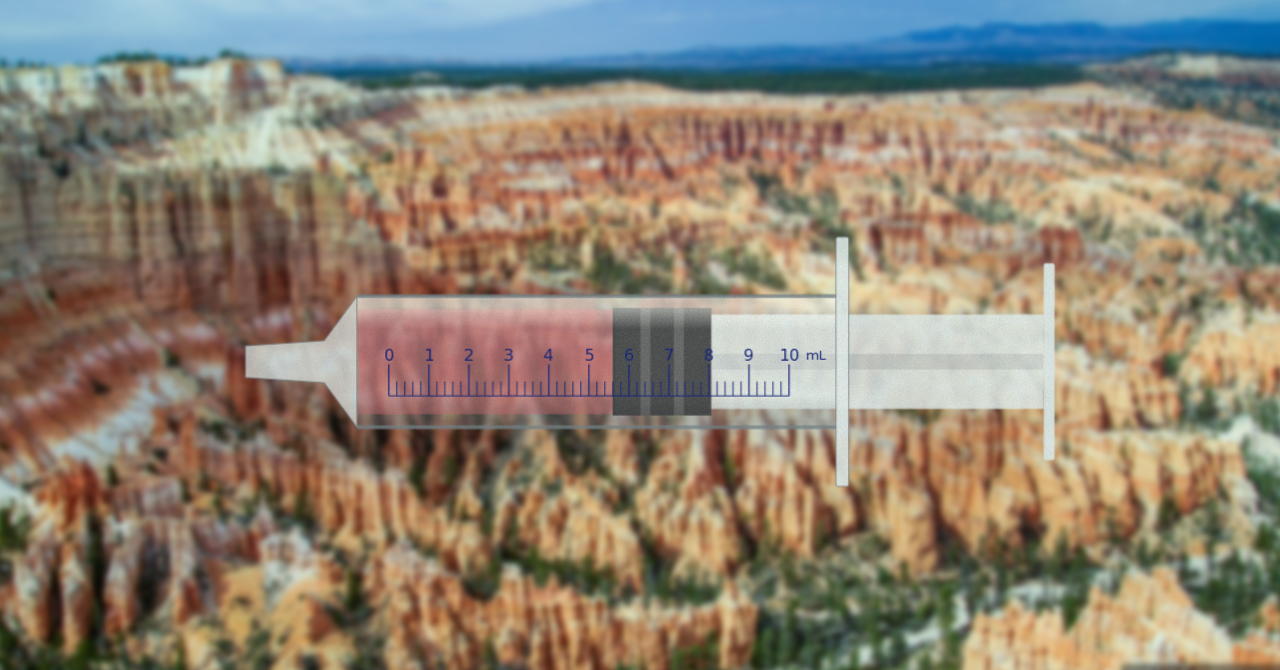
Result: 5.6 mL
